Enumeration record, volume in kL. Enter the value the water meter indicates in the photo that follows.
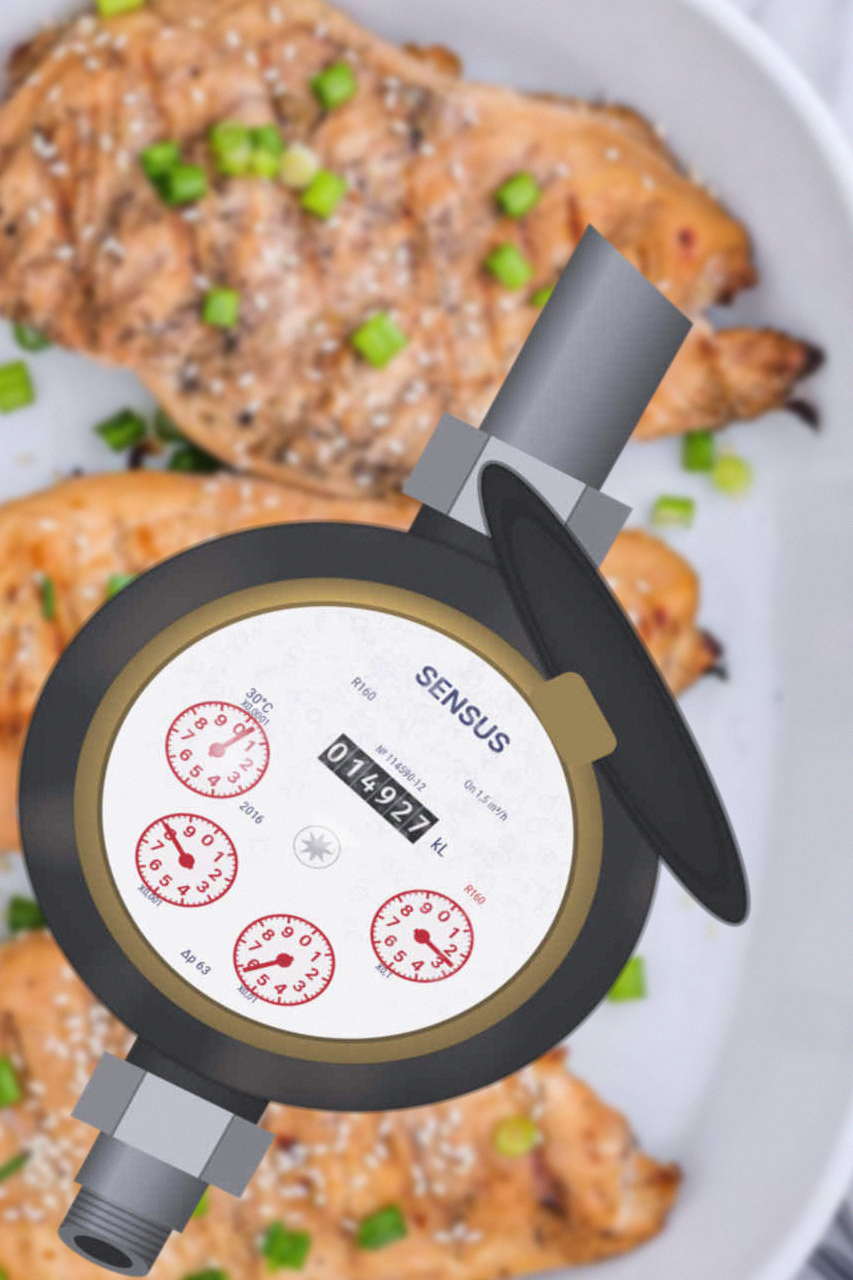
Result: 14927.2580 kL
